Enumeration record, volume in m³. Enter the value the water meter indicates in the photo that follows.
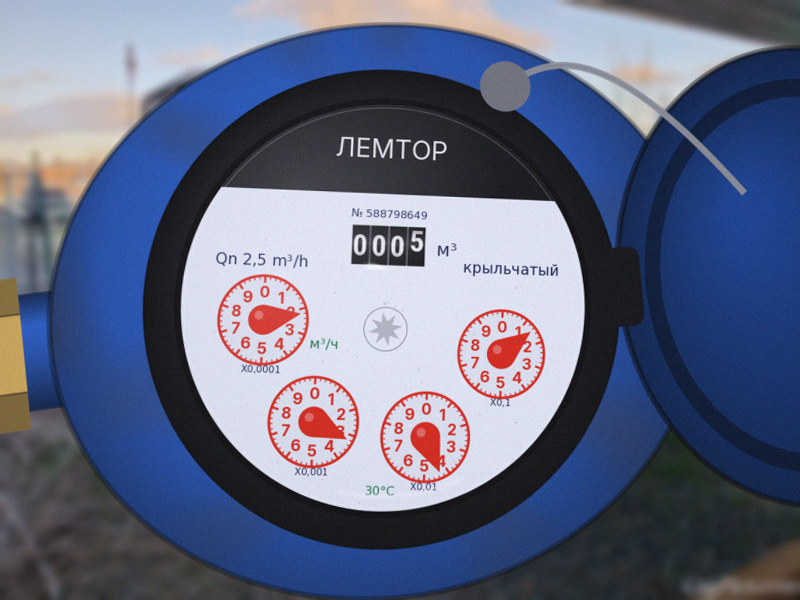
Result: 5.1432 m³
